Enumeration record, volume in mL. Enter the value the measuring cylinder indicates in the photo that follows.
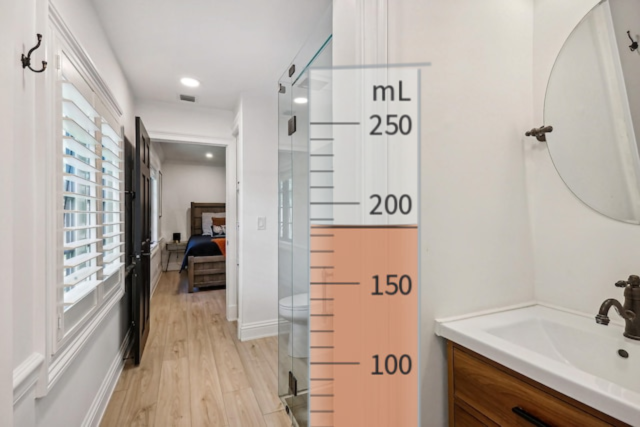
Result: 185 mL
